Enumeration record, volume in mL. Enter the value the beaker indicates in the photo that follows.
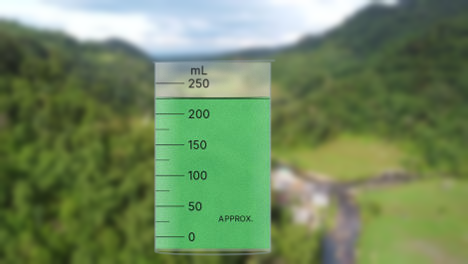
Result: 225 mL
